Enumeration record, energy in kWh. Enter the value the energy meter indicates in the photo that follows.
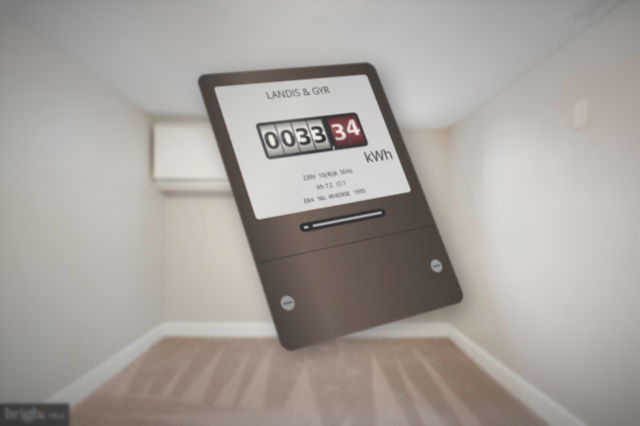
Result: 33.34 kWh
